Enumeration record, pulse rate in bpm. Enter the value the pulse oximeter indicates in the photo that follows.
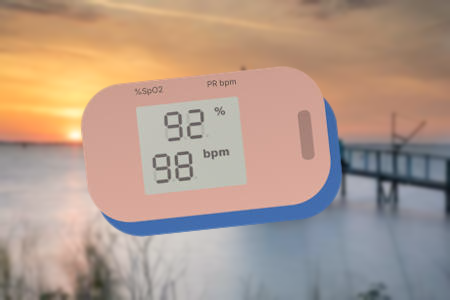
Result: 98 bpm
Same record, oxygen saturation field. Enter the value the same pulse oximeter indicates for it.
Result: 92 %
